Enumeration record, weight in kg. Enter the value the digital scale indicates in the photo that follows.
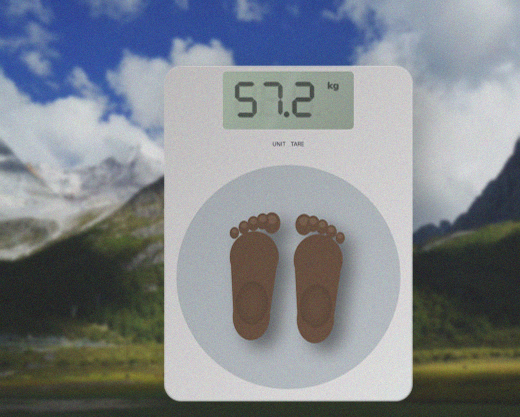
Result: 57.2 kg
